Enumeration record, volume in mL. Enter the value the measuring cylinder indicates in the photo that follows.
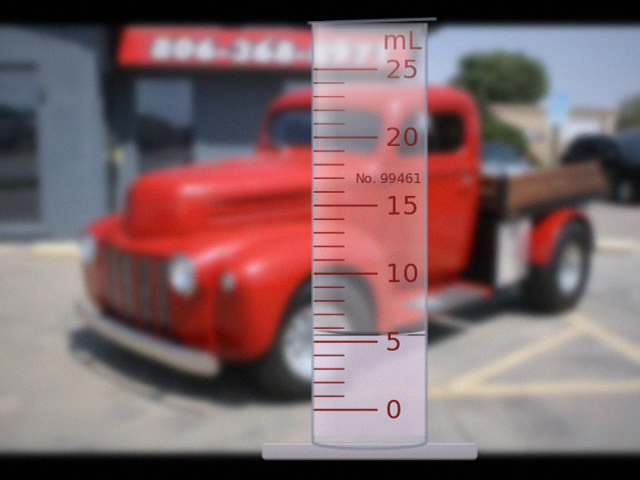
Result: 5.5 mL
